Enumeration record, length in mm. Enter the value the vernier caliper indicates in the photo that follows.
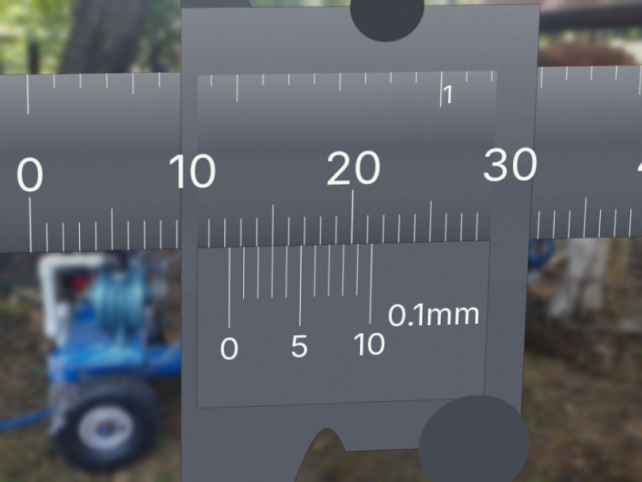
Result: 12.3 mm
